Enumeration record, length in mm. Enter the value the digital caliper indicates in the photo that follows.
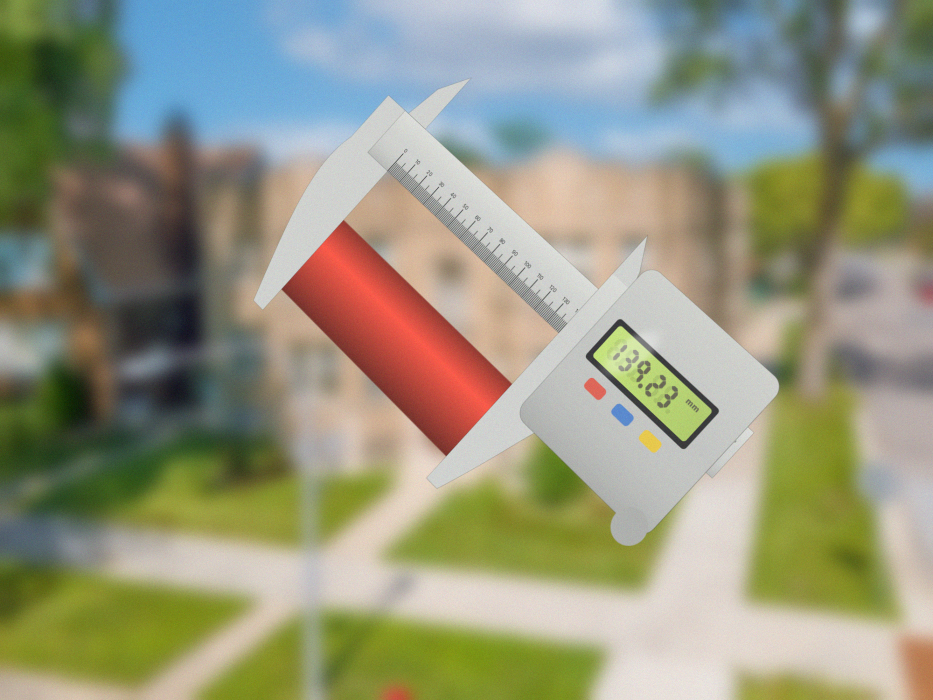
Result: 139.23 mm
